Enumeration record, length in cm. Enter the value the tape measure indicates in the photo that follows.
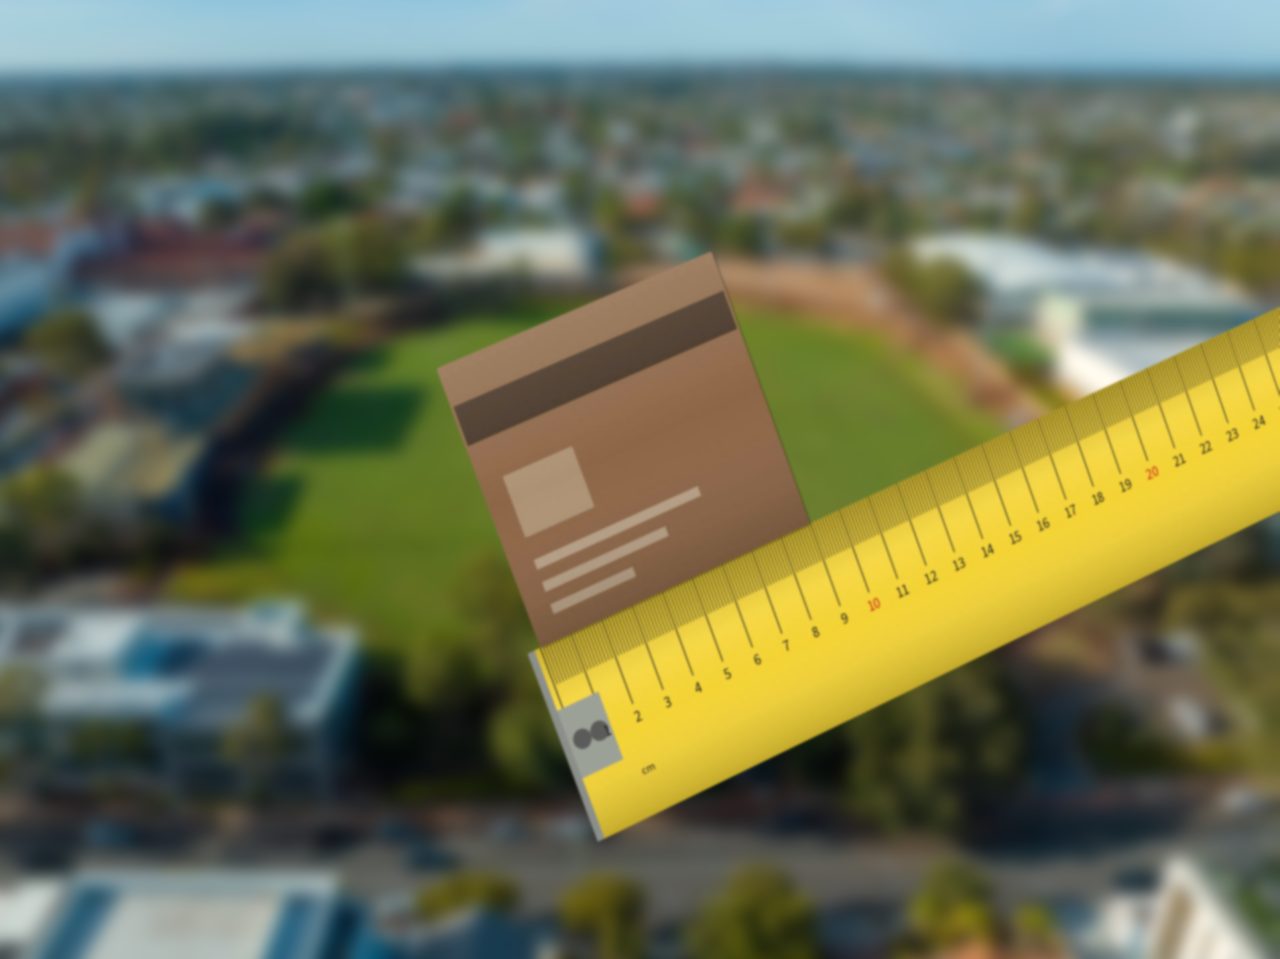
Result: 9 cm
